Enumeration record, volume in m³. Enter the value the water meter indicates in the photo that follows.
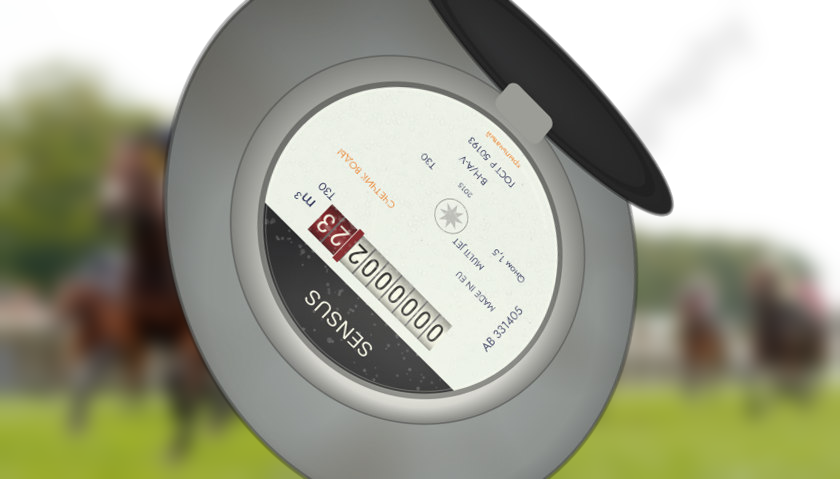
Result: 2.23 m³
